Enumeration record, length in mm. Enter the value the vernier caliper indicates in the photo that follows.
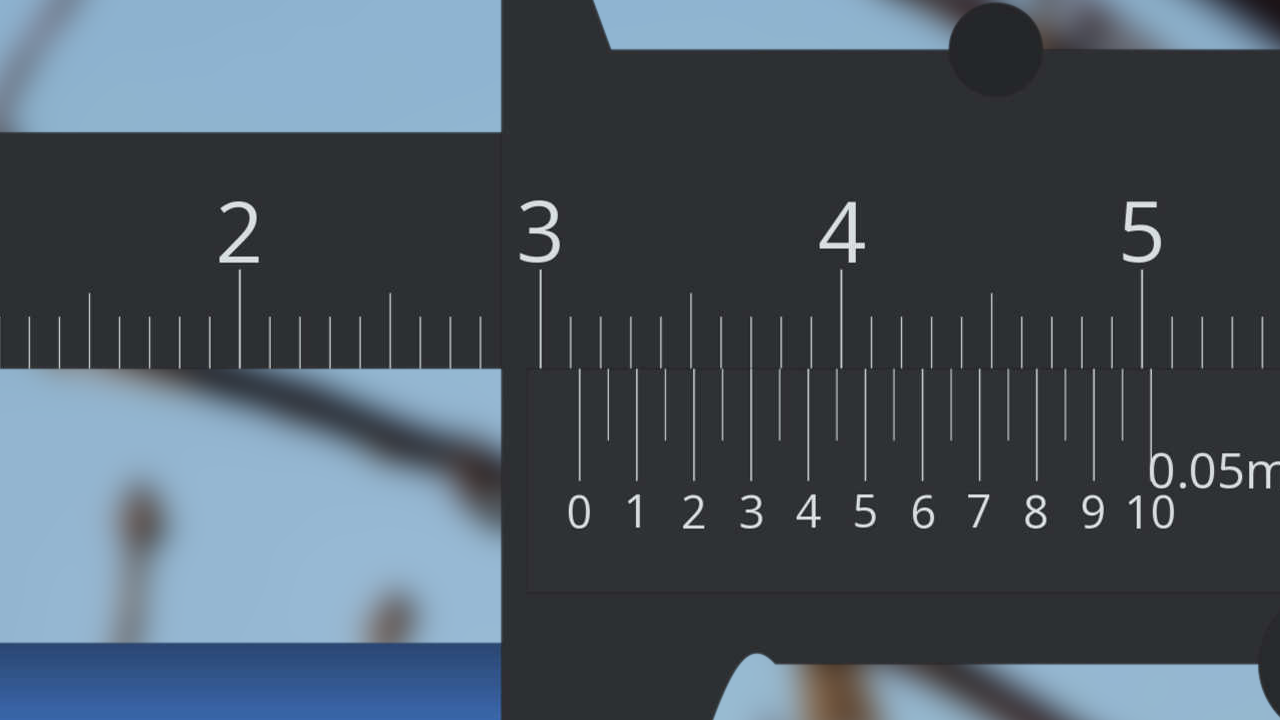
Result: 31.30 mm
